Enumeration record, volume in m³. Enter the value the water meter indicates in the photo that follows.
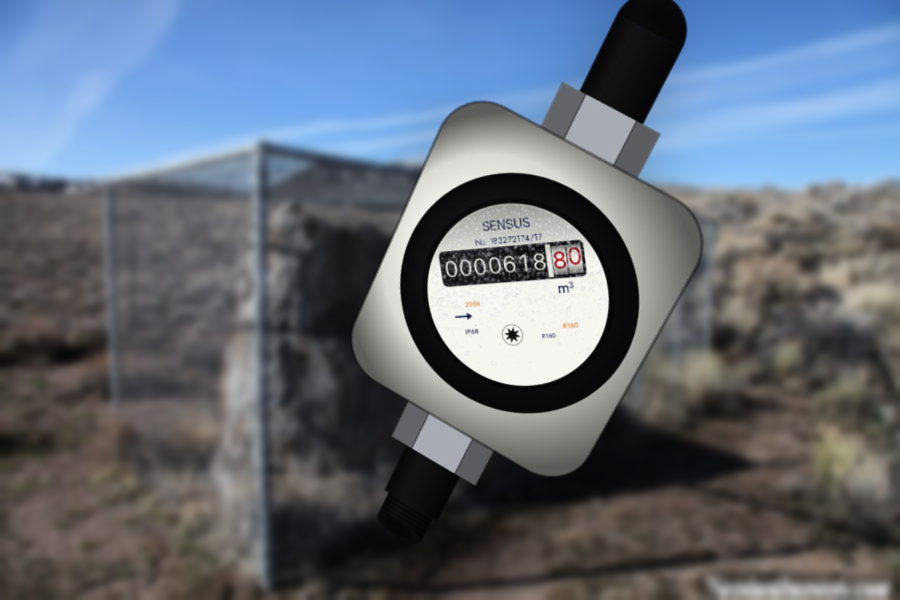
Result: 618.80 m³
